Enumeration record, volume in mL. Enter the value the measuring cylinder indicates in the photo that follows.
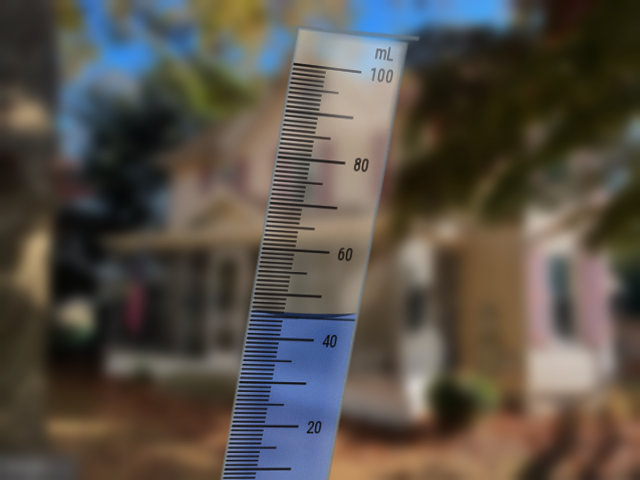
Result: 45 mL
